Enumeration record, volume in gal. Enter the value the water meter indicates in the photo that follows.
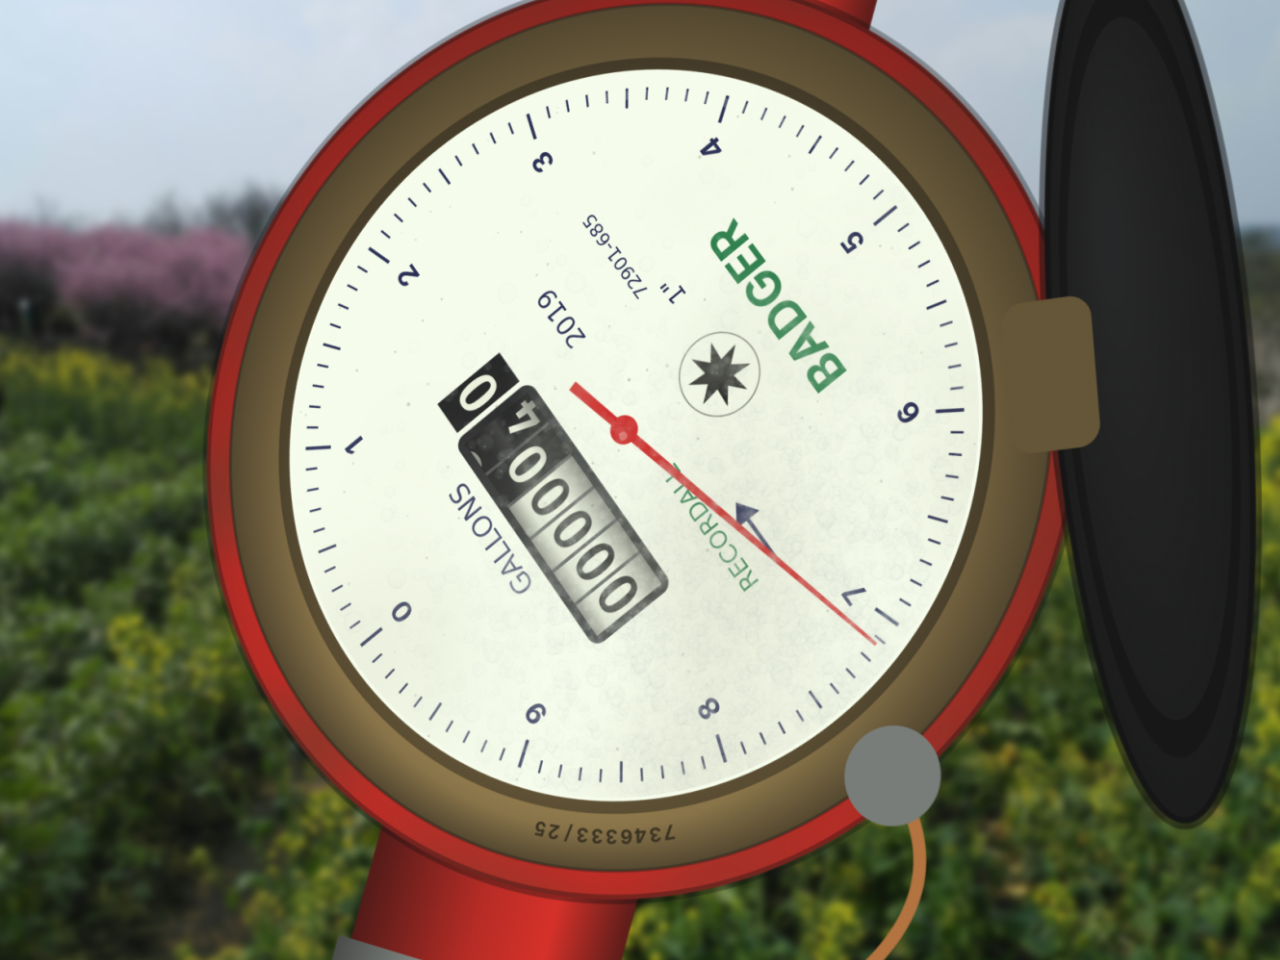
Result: 37.1 gal
